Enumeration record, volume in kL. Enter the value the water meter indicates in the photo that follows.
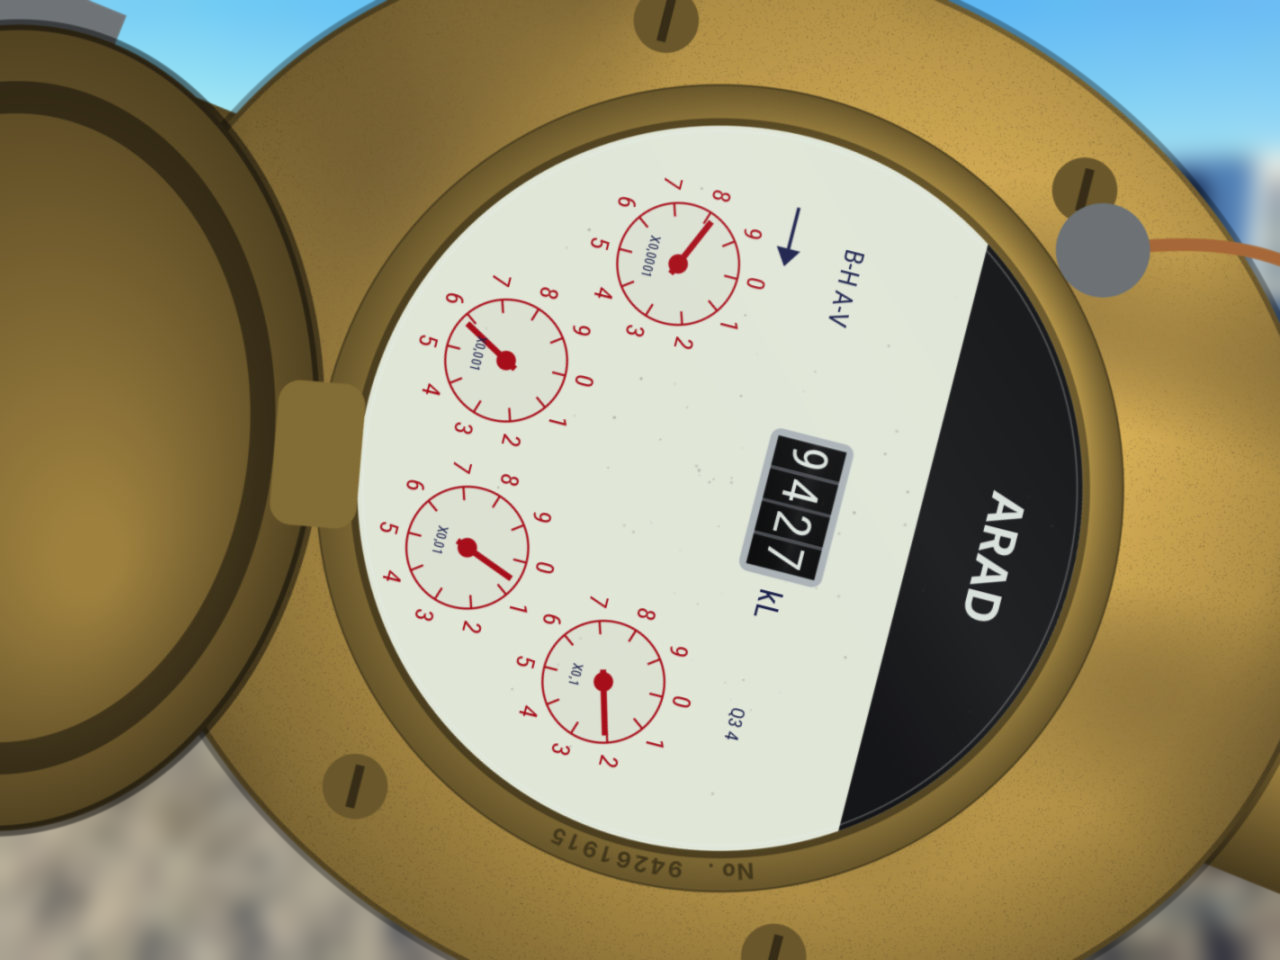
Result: 9427.2058 kL
